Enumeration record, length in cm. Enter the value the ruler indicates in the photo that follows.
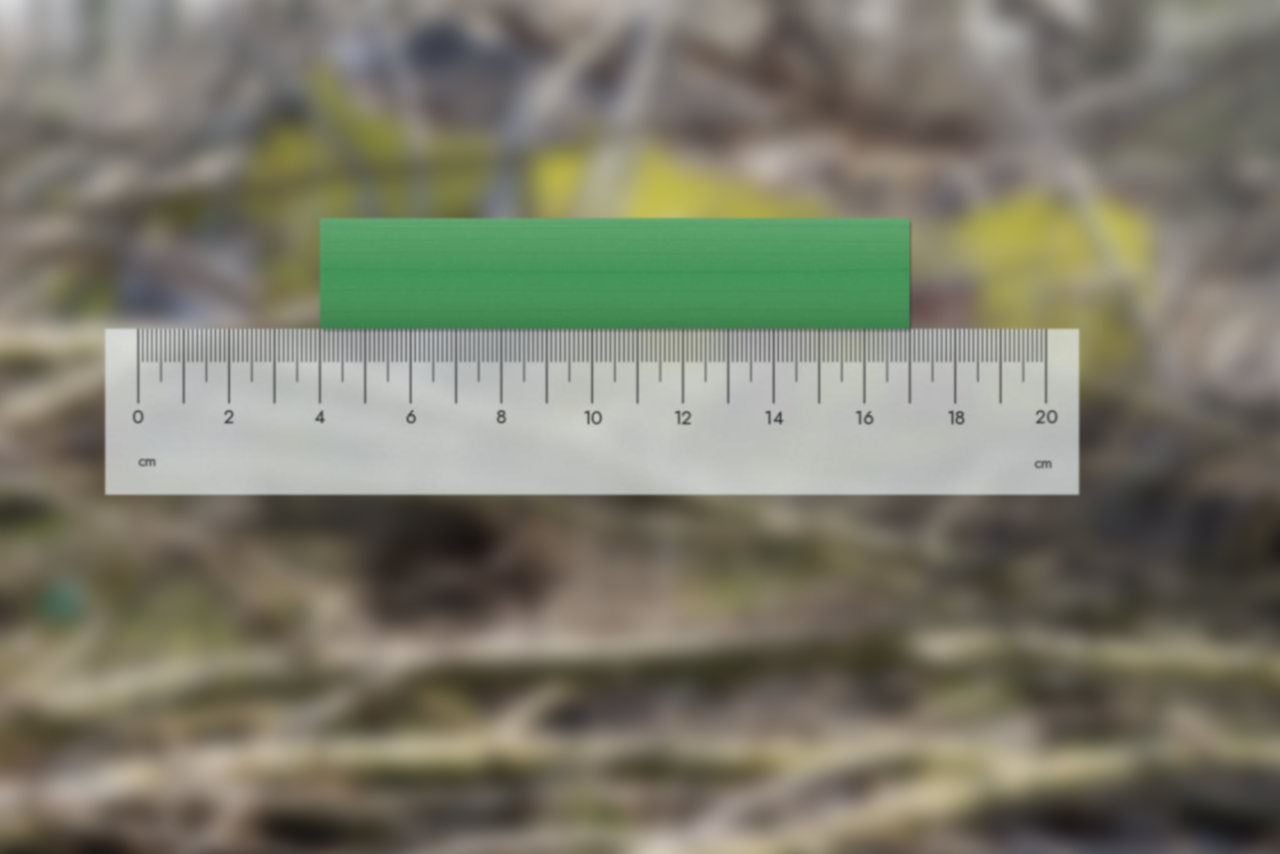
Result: 13 cm
